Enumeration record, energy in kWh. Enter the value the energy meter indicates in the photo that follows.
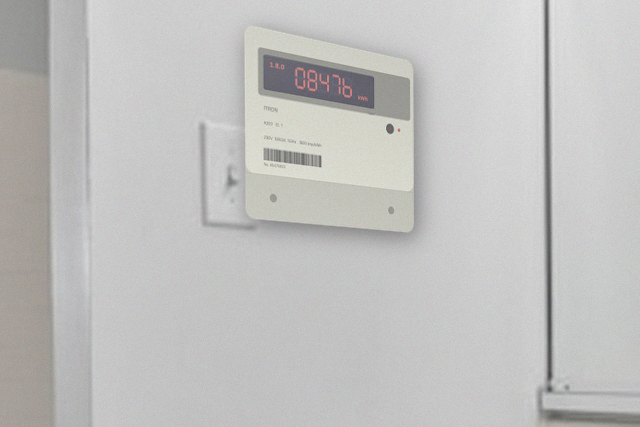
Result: 8476 kWh
